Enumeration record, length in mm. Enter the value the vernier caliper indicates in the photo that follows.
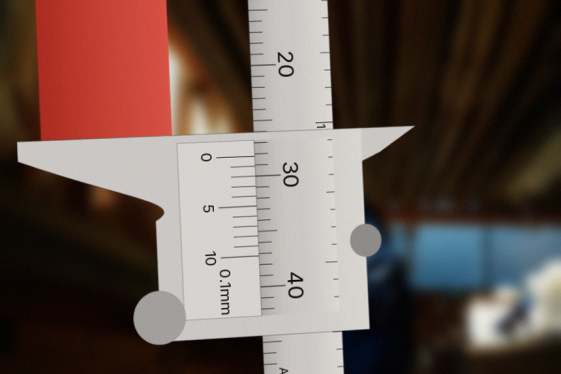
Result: 28.2 mm
